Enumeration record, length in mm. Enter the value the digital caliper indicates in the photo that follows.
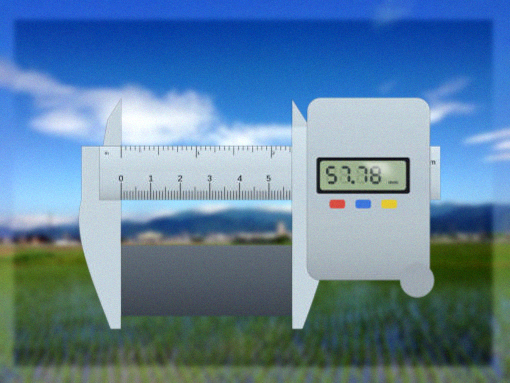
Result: 57.78 mm
